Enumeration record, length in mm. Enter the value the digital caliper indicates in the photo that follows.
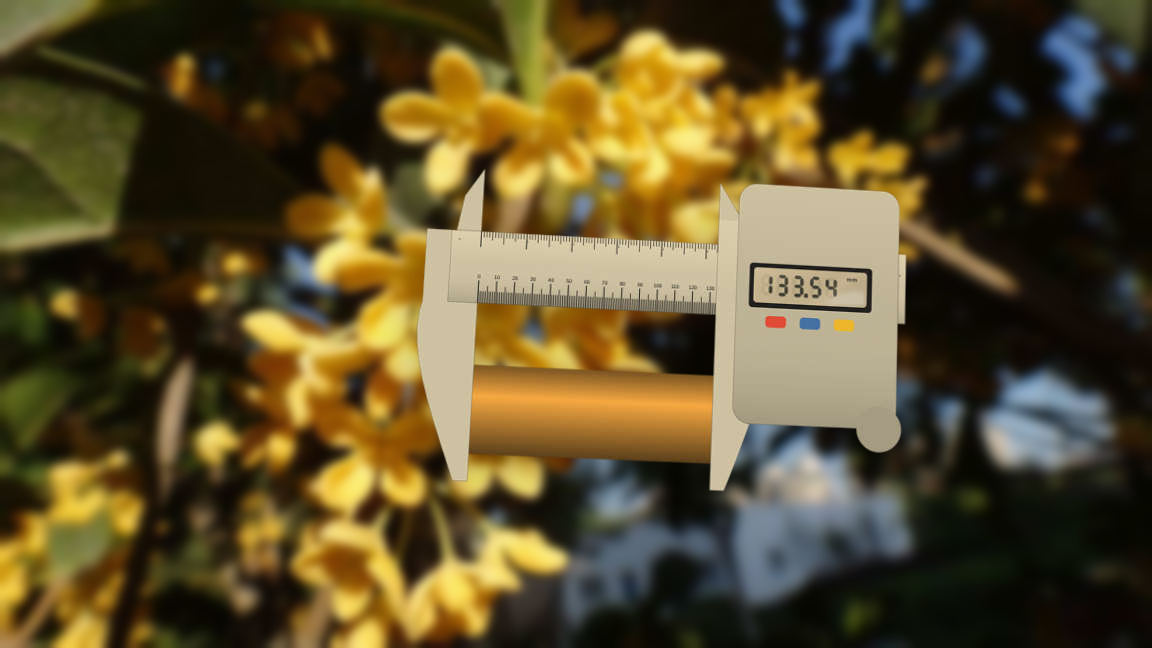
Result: 133.54 mm
